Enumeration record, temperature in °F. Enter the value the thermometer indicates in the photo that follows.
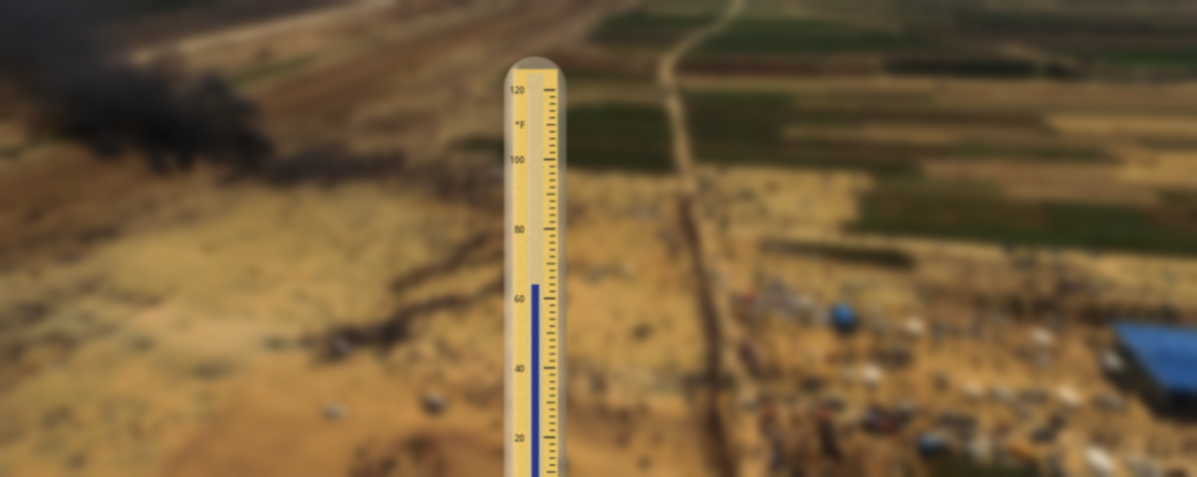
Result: 64 °F
